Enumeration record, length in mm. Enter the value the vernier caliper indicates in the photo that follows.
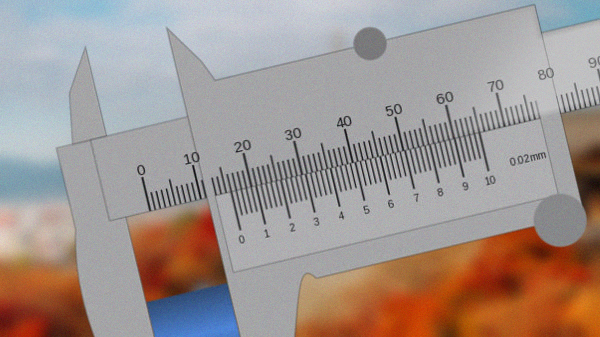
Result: 16.0 mm
